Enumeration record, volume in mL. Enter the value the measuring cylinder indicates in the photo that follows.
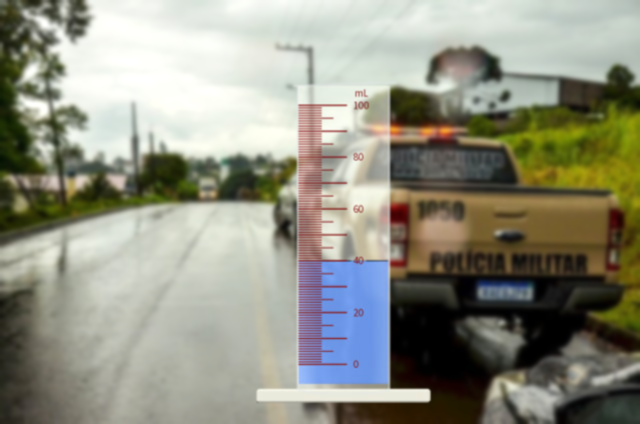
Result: 40 mL
